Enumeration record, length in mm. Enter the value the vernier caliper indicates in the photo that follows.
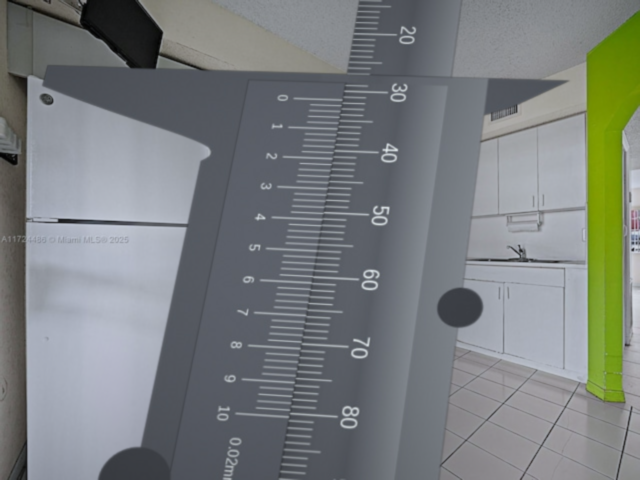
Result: 31.5 mm
